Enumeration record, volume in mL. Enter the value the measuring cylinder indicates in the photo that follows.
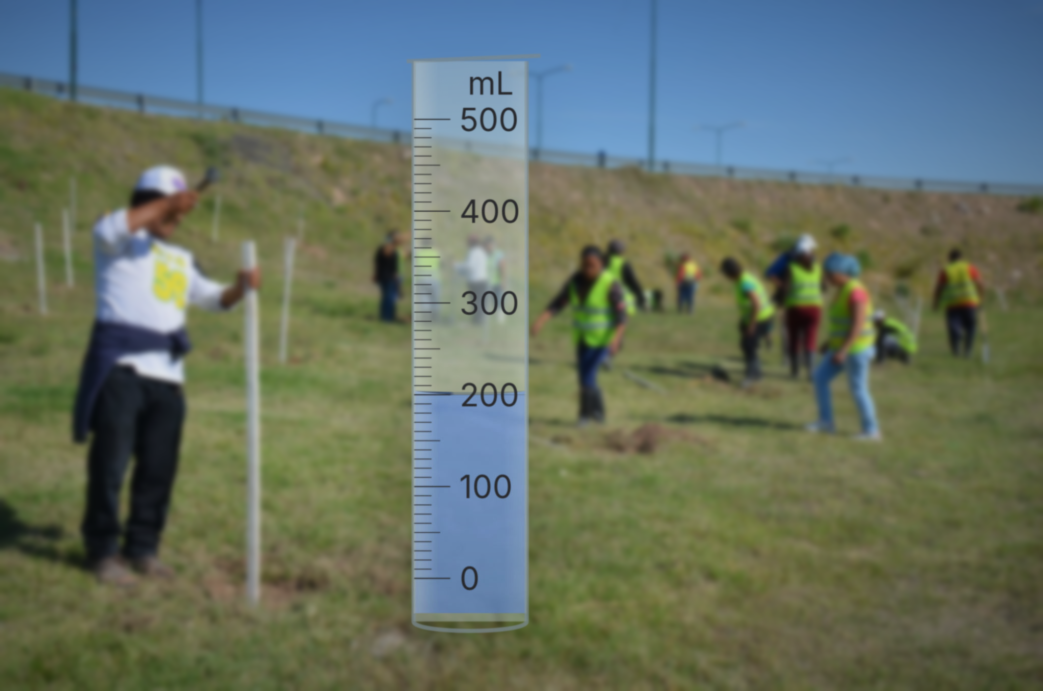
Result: 200 mL
